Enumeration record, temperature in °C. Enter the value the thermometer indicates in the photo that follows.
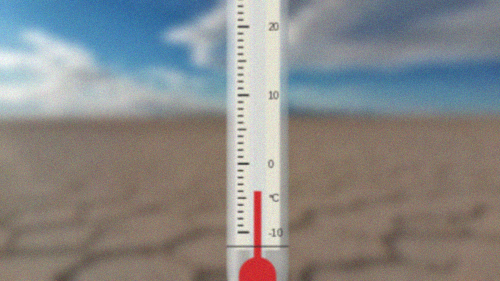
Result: -4 °C
